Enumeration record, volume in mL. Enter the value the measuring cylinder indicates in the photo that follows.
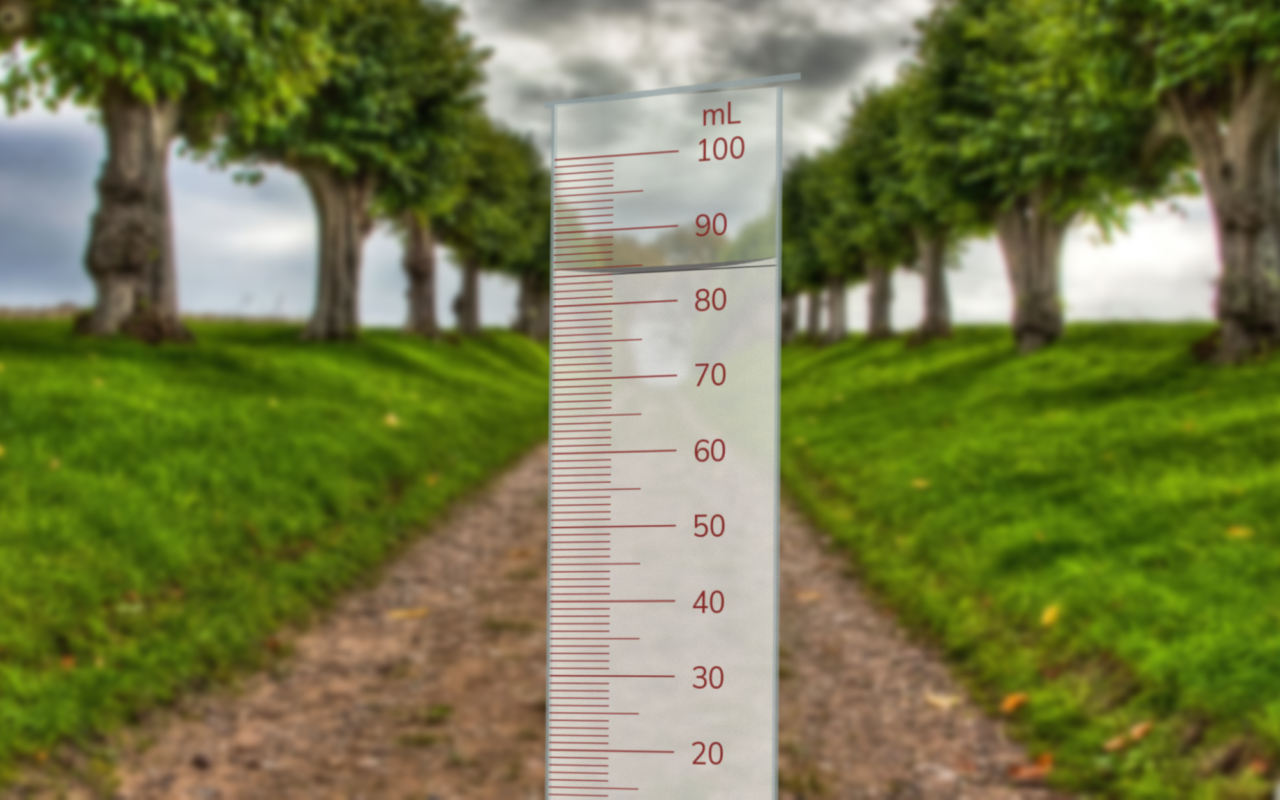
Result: 84 mL
